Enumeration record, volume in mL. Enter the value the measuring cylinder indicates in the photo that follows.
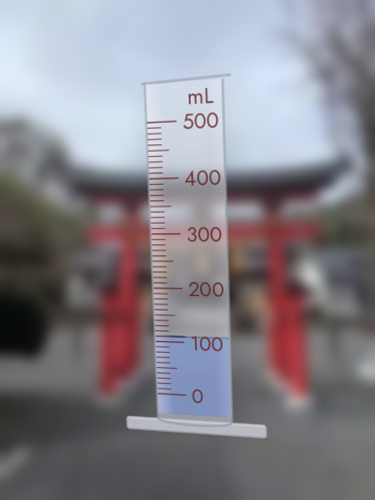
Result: 110 mL
